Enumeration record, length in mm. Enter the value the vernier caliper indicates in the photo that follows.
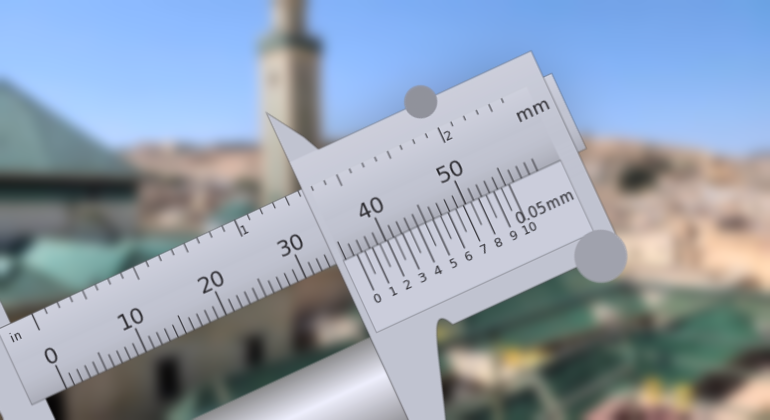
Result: 36.4 mm
